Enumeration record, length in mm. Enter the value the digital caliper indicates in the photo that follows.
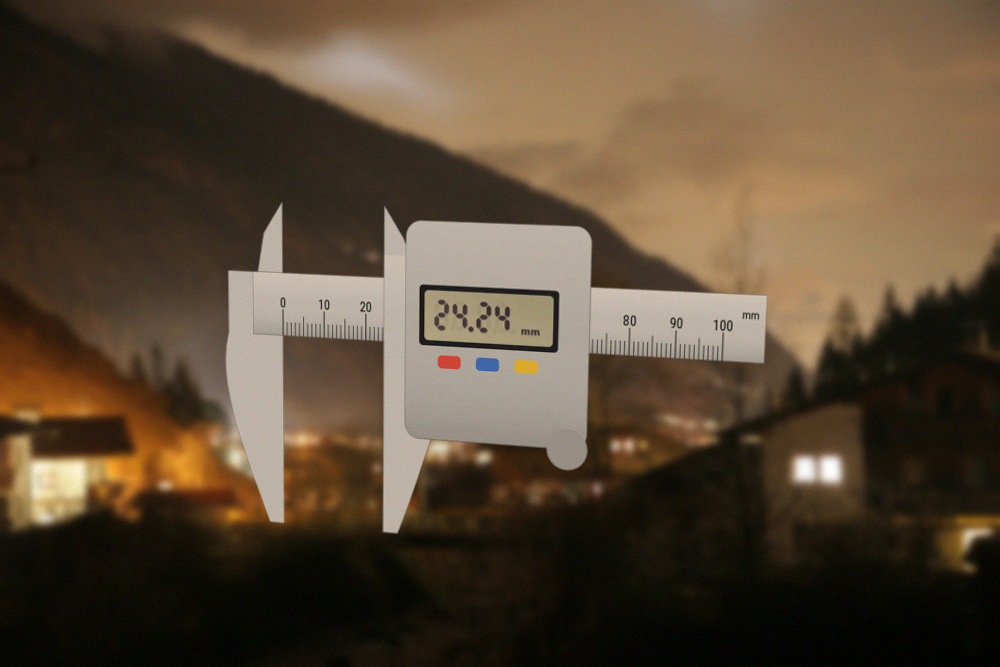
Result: 24.24 mm
